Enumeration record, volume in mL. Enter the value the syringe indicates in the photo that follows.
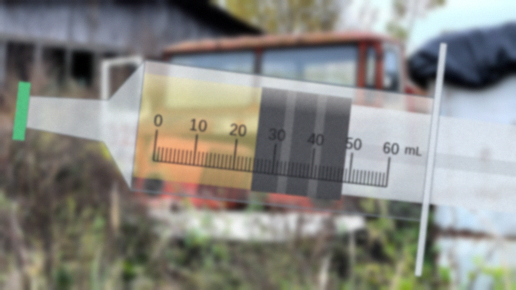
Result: 25 mL
